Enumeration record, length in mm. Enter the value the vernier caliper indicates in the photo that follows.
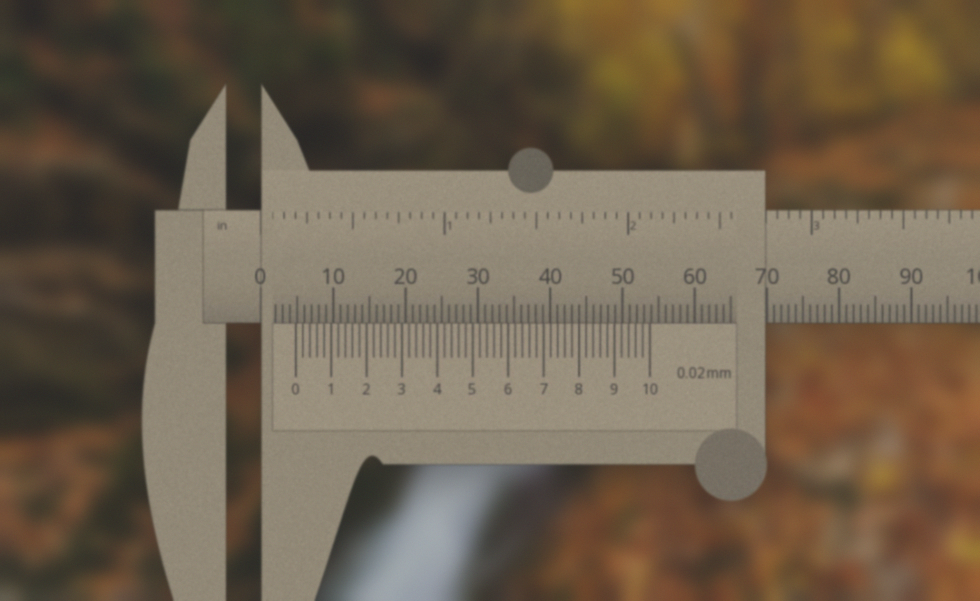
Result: 4.8 mm
